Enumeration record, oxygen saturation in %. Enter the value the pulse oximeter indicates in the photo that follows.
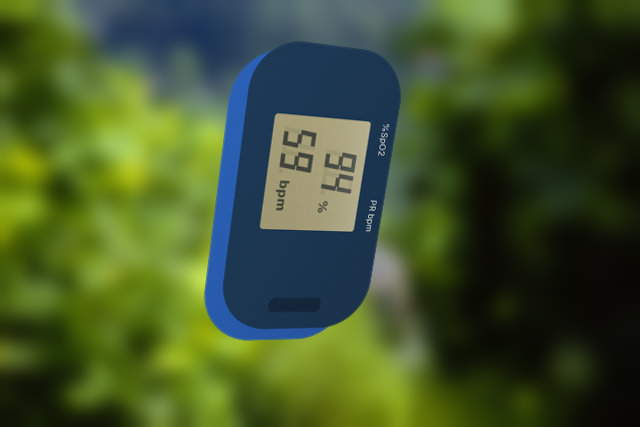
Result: 94 %
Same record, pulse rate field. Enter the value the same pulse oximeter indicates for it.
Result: 59 bpm
